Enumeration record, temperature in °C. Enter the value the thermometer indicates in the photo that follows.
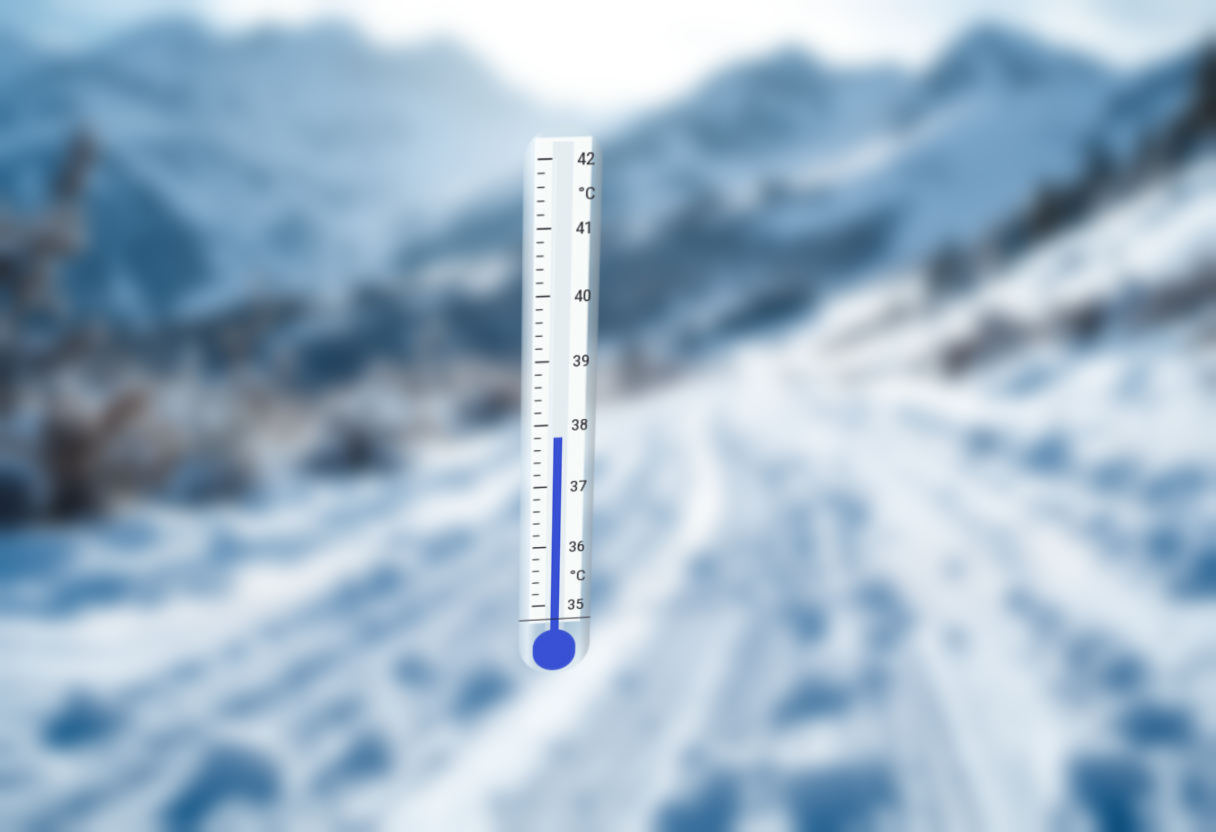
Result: 37.8 °C
